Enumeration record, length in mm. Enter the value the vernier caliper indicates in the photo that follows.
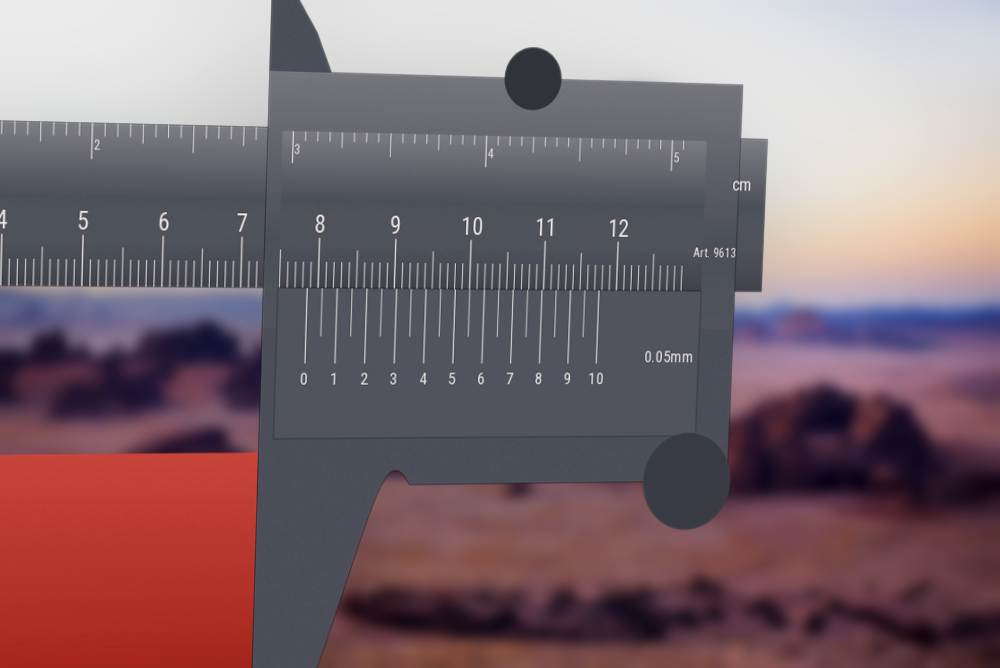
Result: 78.6 mm
